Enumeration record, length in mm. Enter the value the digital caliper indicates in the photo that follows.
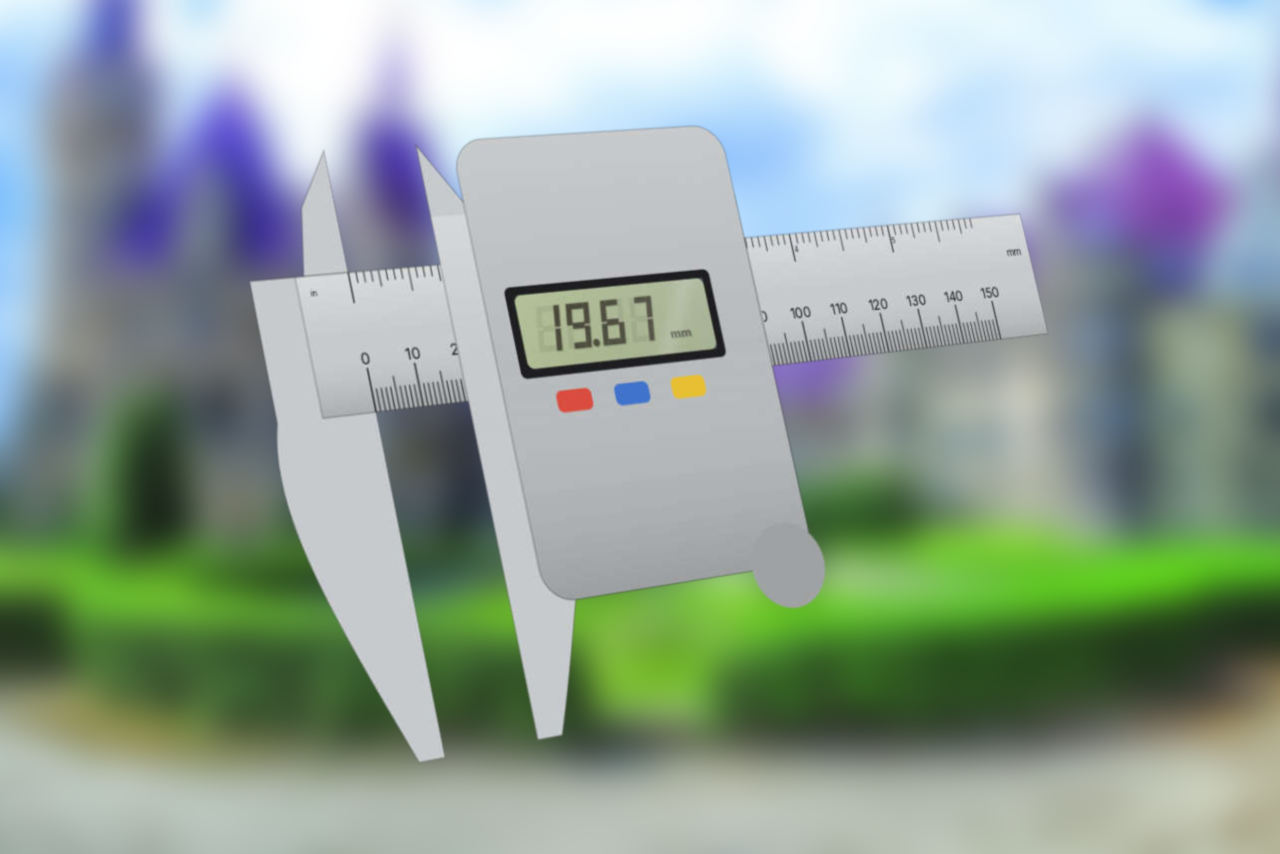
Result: 19.67 mm
